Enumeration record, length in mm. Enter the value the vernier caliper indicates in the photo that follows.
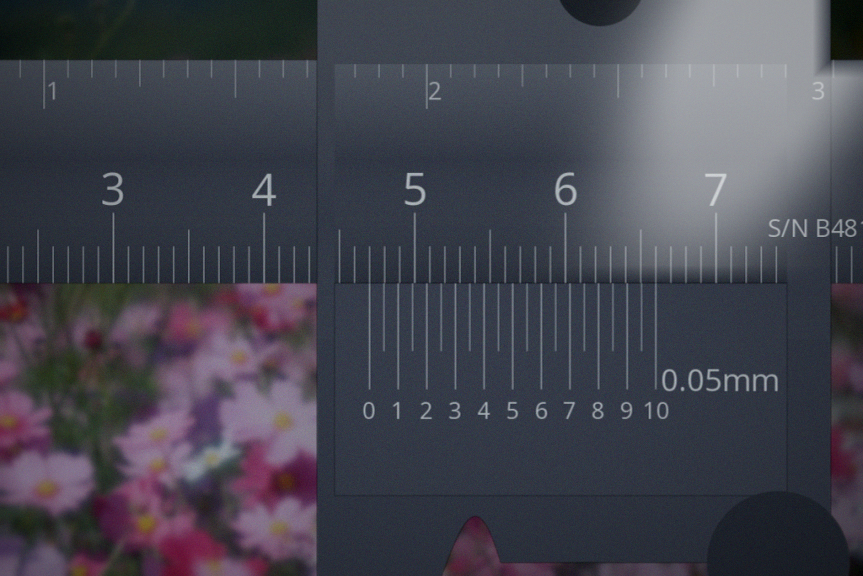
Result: 47.0 mm
